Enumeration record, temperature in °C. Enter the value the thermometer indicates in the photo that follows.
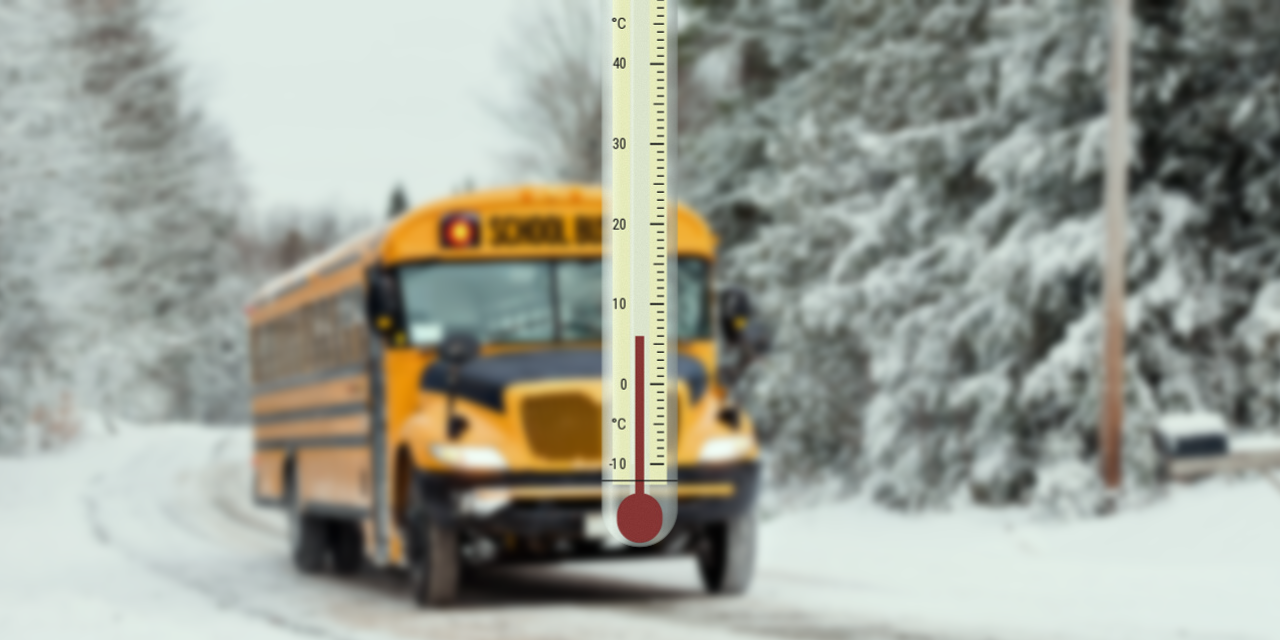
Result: 6 °C
